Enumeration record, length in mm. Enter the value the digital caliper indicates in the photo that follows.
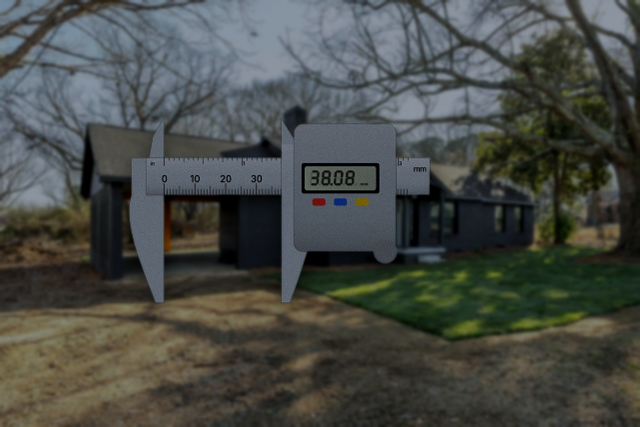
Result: 38.08 mm
